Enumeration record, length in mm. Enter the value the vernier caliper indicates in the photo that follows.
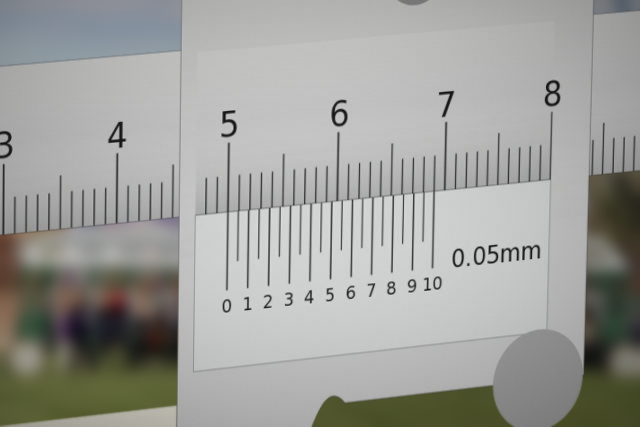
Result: 50.0 mm
